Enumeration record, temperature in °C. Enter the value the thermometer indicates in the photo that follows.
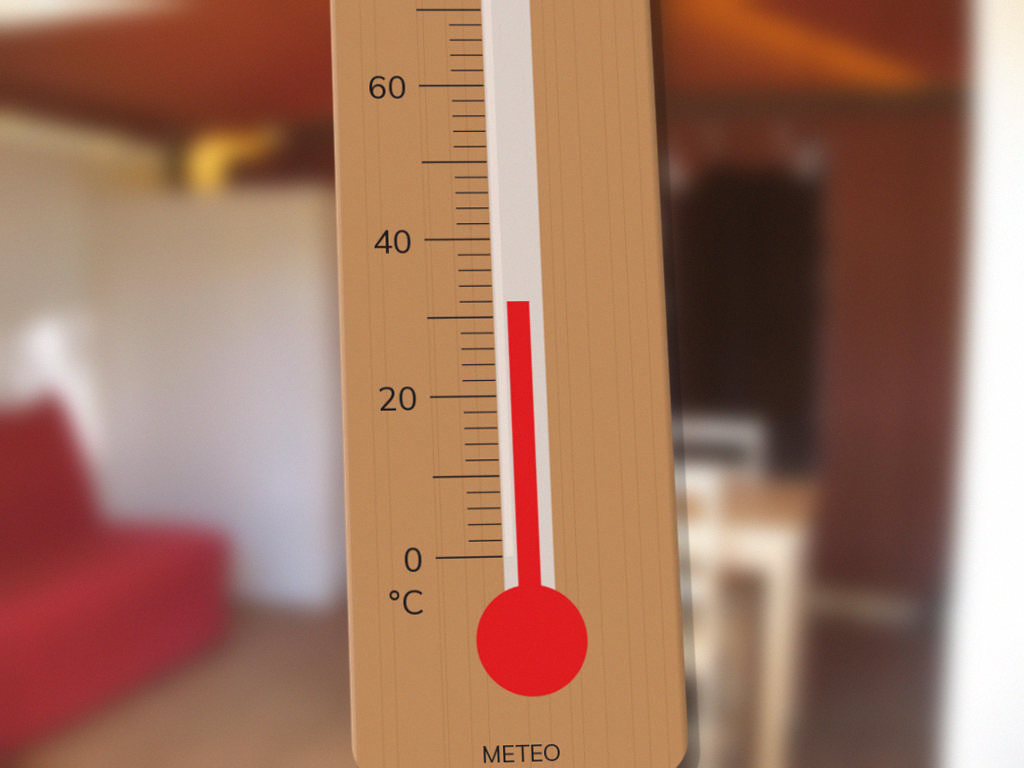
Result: 32 °C
